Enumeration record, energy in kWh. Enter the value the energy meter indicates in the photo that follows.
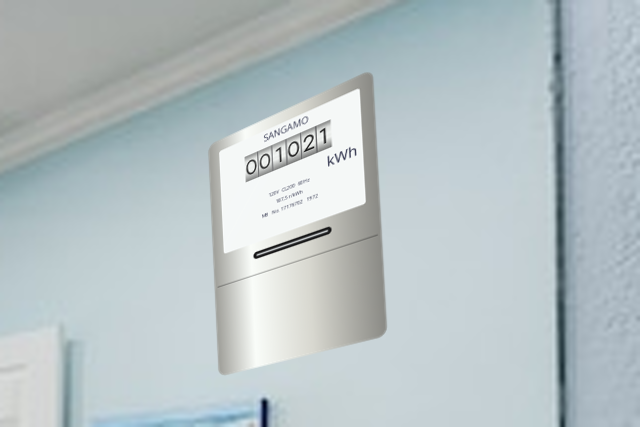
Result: 1021 kWh
